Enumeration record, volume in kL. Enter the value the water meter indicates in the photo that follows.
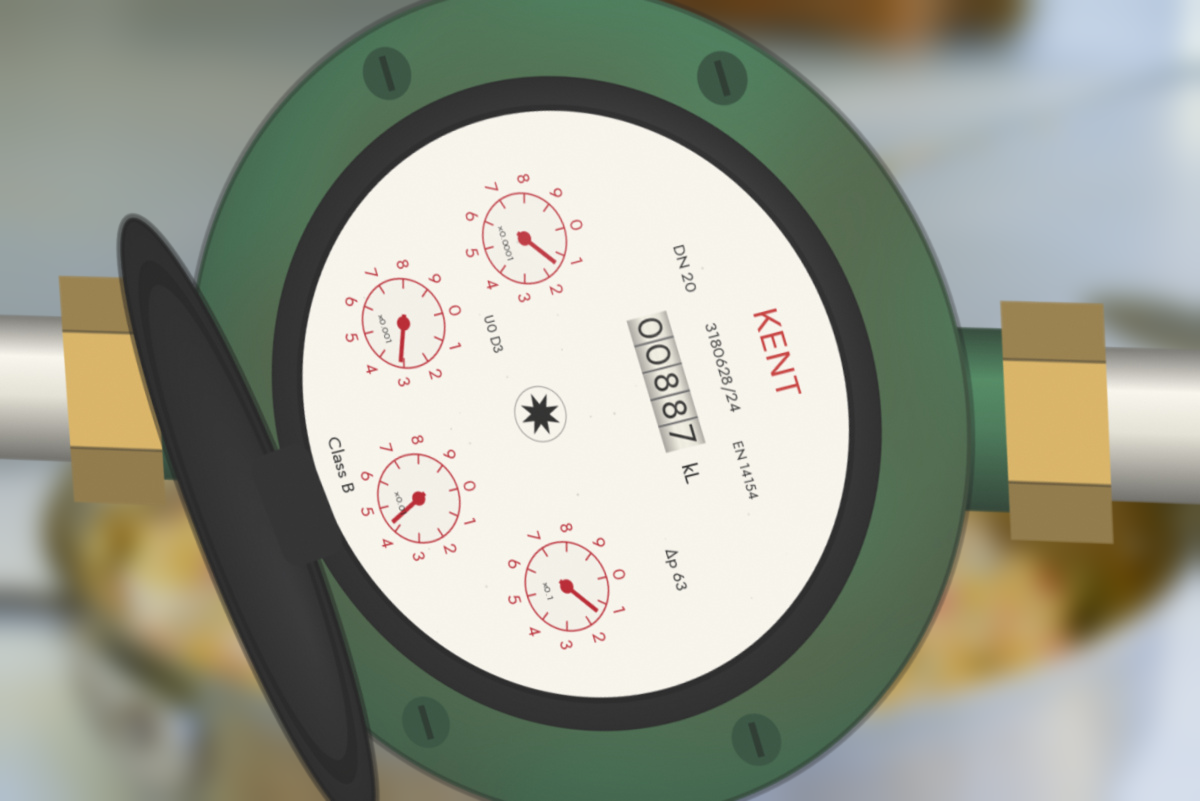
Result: 887.1431 kL
